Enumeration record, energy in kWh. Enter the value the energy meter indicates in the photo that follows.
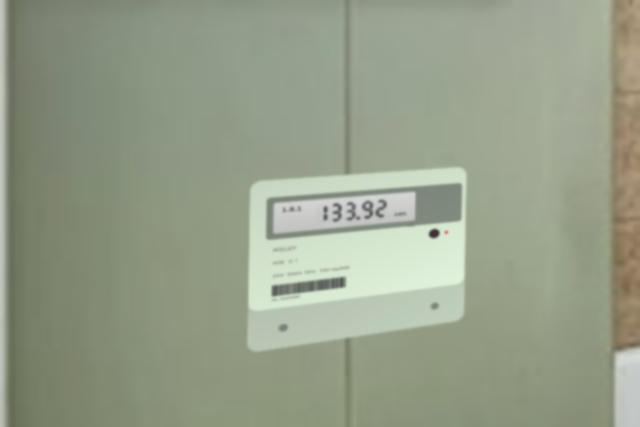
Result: 133.92 kWh
